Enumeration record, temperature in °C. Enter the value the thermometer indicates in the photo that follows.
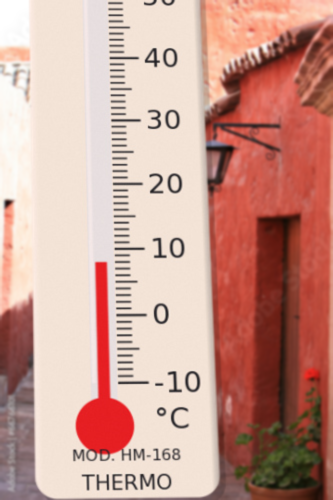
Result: 8 °C
